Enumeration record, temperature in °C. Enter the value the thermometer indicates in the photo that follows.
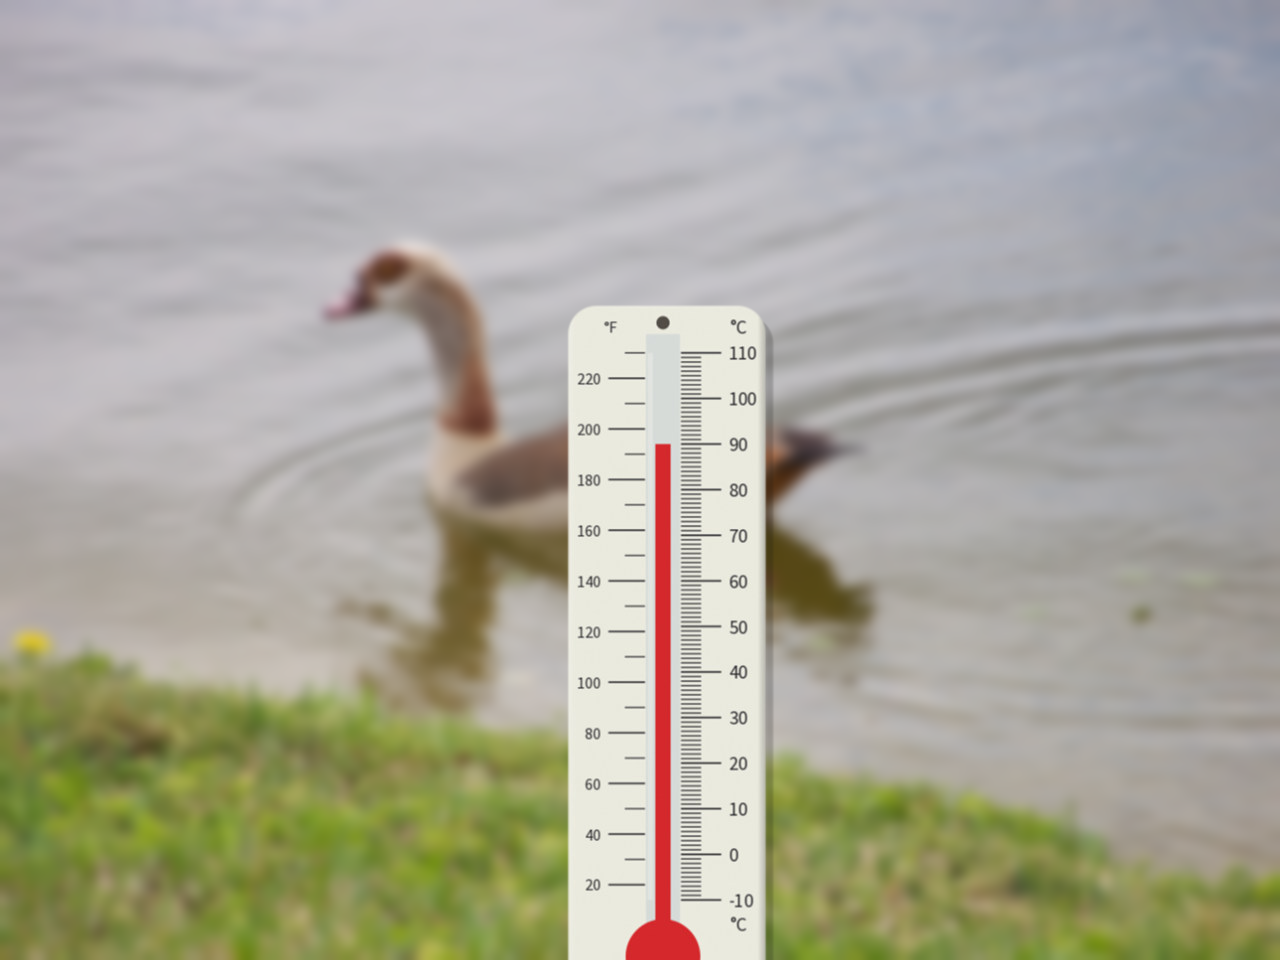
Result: 90 °C
